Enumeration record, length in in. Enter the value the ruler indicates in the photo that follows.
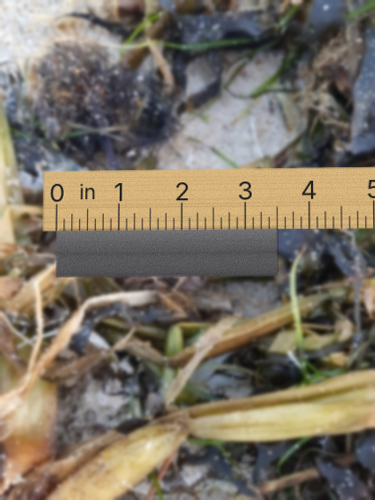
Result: 3.5 in
